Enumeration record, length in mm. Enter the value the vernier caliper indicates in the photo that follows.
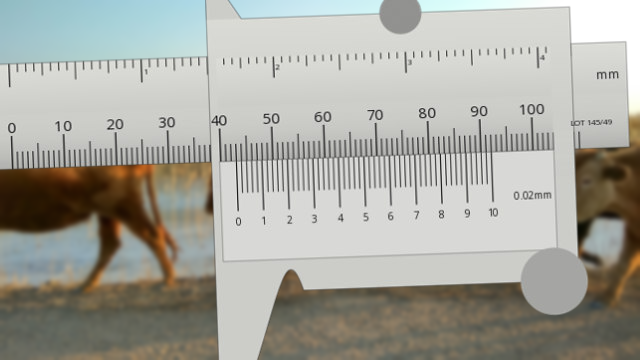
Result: 43.0 mm
